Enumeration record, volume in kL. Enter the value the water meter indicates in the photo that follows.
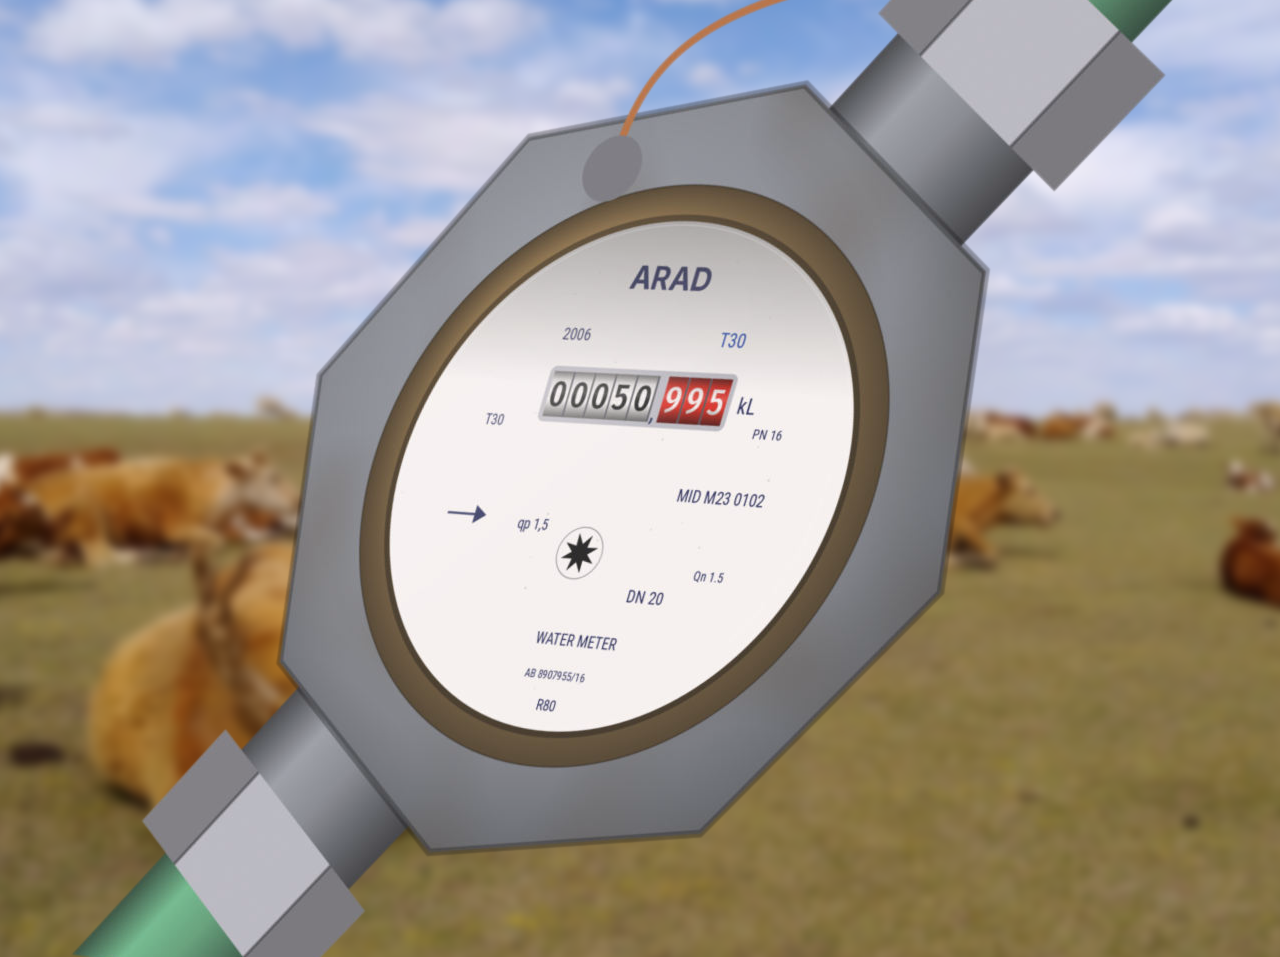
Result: 50.995 kL
